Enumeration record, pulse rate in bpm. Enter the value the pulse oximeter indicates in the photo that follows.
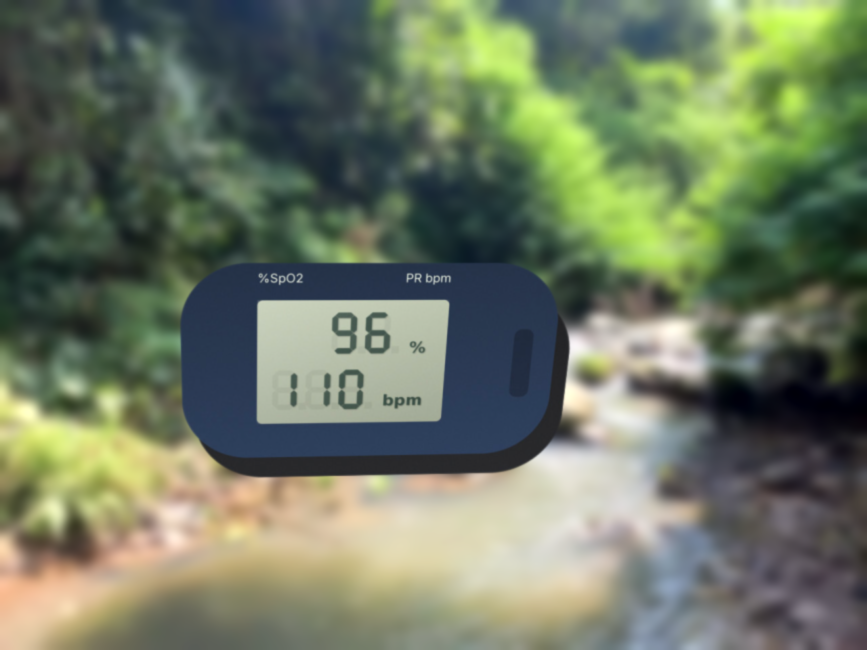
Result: 110 bpm
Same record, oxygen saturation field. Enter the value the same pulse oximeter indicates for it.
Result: 96 %
